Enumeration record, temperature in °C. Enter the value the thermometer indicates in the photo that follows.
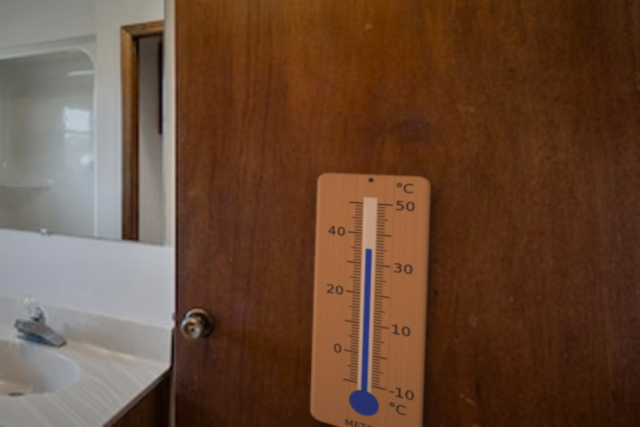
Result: 35 °C
